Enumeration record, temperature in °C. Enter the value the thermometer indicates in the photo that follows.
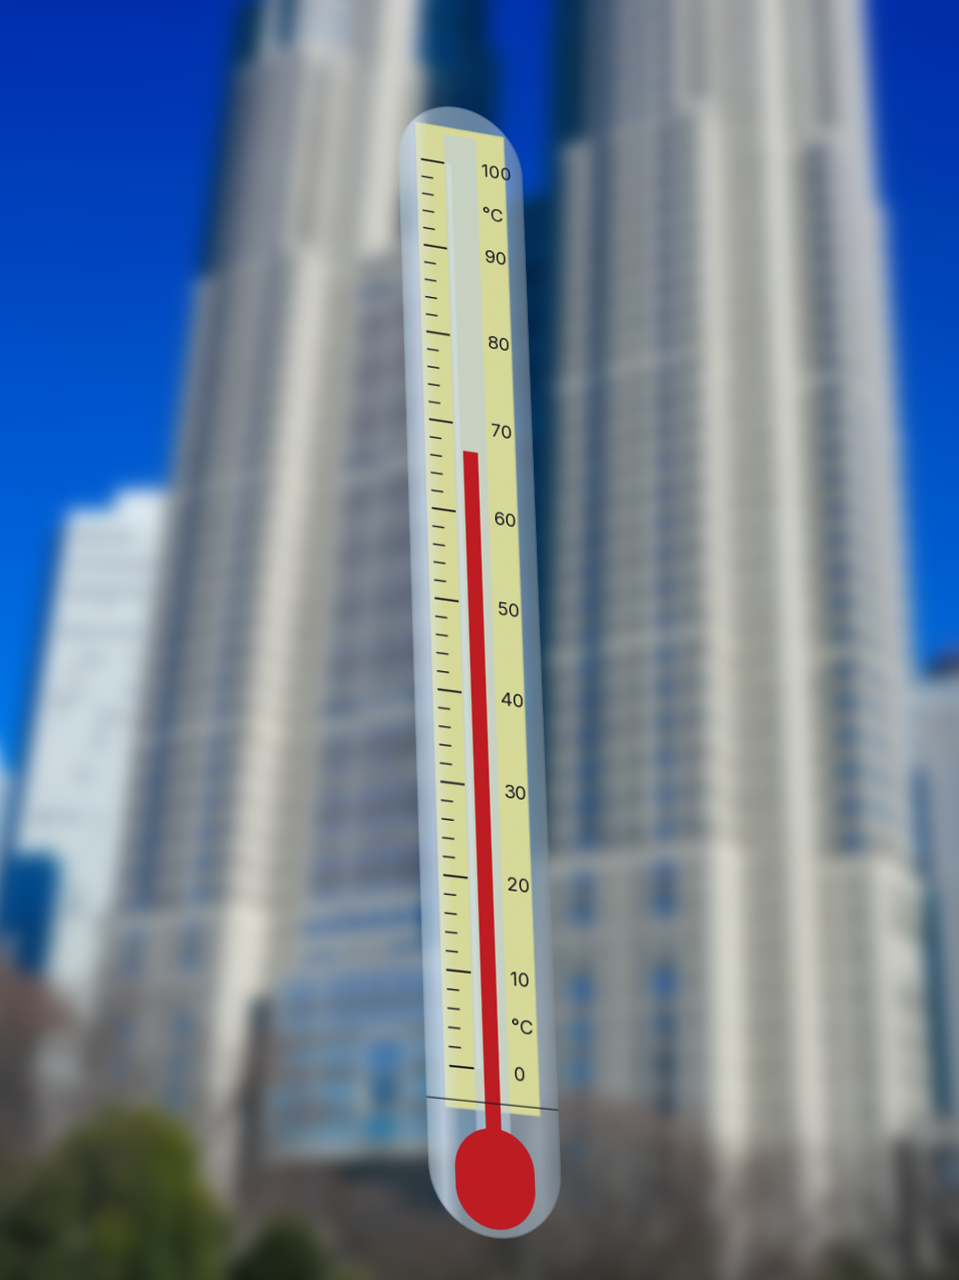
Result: 67 °C
